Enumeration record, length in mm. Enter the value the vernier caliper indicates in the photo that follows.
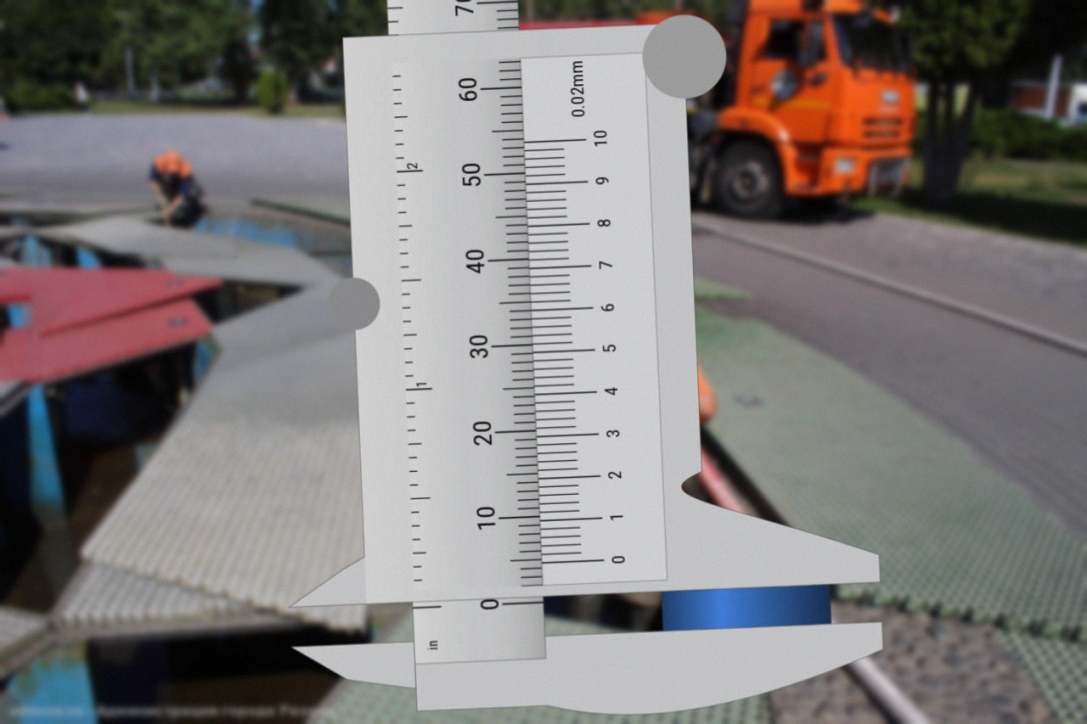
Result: 4.6 mm
